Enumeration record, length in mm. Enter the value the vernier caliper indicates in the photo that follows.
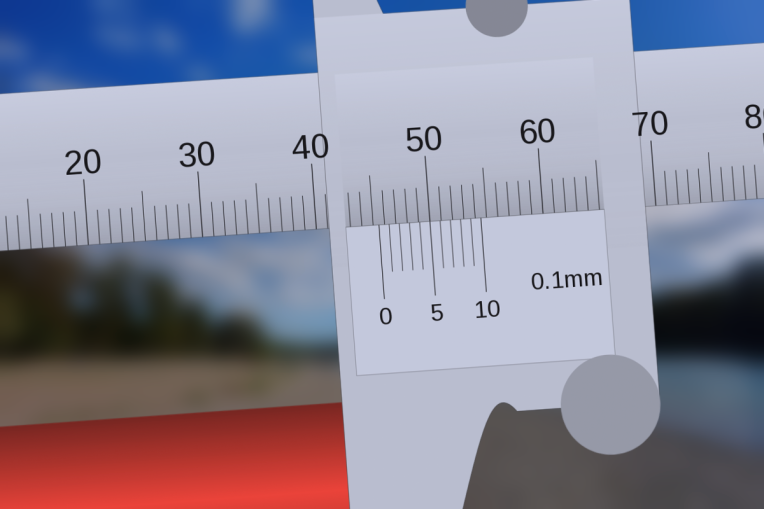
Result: 45.5 mm
